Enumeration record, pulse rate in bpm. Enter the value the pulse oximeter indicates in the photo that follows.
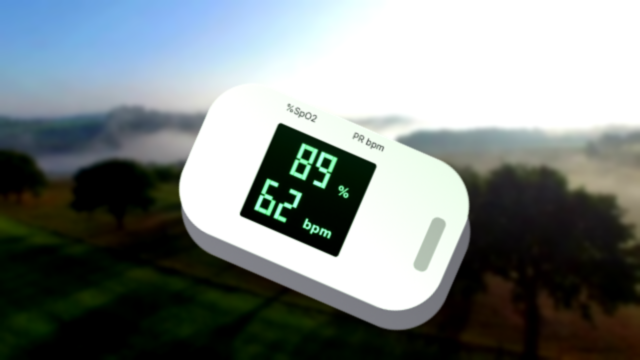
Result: 62 bpm
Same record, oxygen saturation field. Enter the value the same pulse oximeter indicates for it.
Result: 89 %
